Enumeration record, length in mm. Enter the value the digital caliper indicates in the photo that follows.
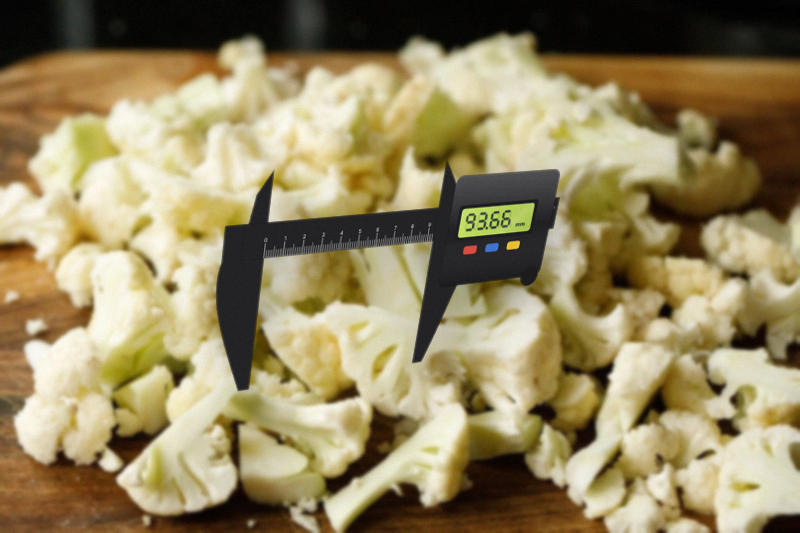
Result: 93.66 mm
